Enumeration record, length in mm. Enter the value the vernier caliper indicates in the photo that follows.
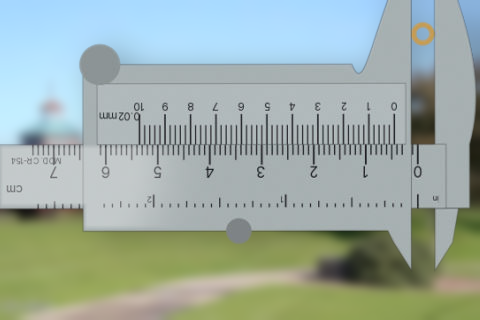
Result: 4.5 mm
